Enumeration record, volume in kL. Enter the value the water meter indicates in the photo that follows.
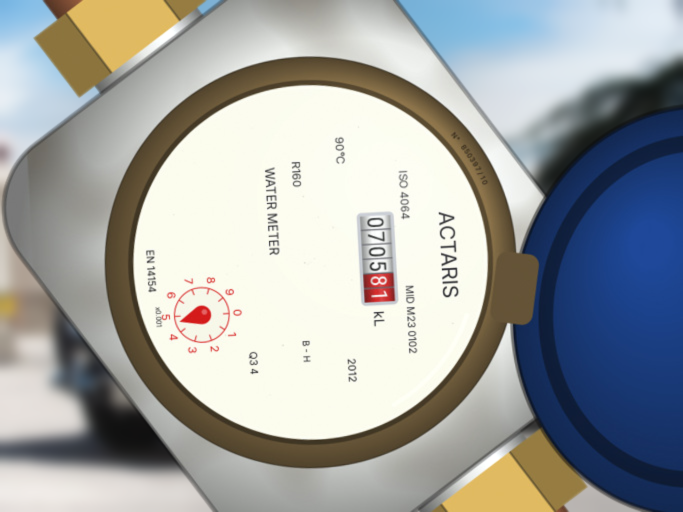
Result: 705.814 kL
